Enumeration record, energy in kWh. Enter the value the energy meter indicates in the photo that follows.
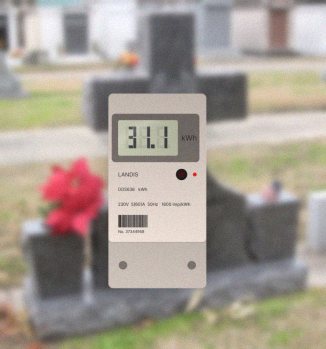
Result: 31.1 kWh
